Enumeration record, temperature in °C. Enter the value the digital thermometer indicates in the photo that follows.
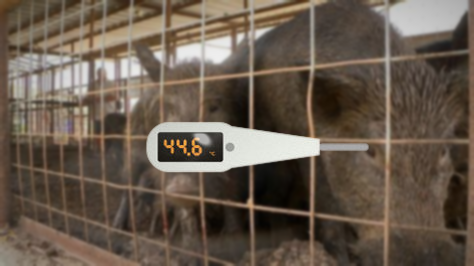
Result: 44.6 °C
